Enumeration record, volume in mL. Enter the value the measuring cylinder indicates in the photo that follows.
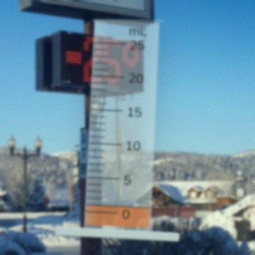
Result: 1 mL
